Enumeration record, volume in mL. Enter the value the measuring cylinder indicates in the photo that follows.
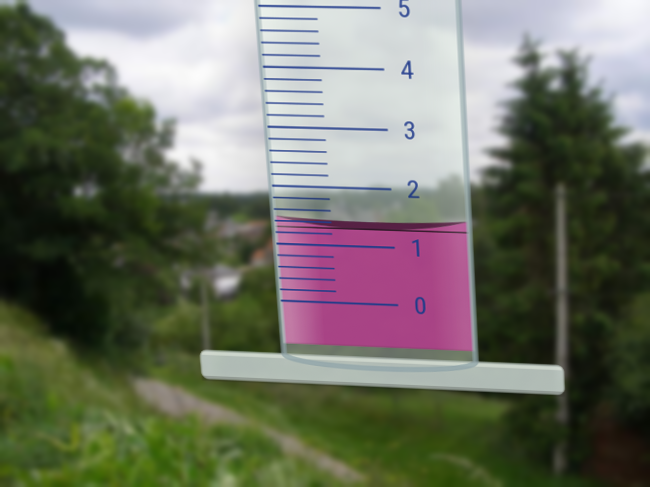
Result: 1.3 mL
